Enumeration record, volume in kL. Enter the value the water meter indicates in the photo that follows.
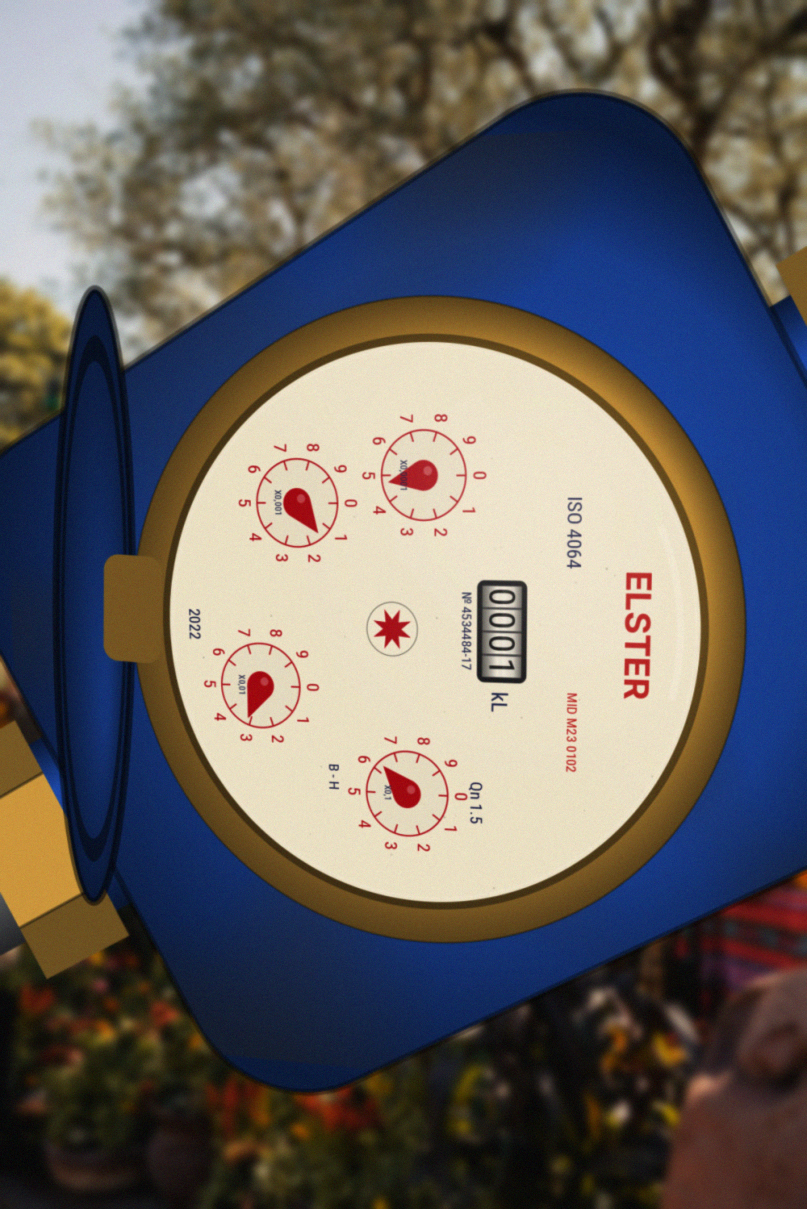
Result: 1.6314 kL
